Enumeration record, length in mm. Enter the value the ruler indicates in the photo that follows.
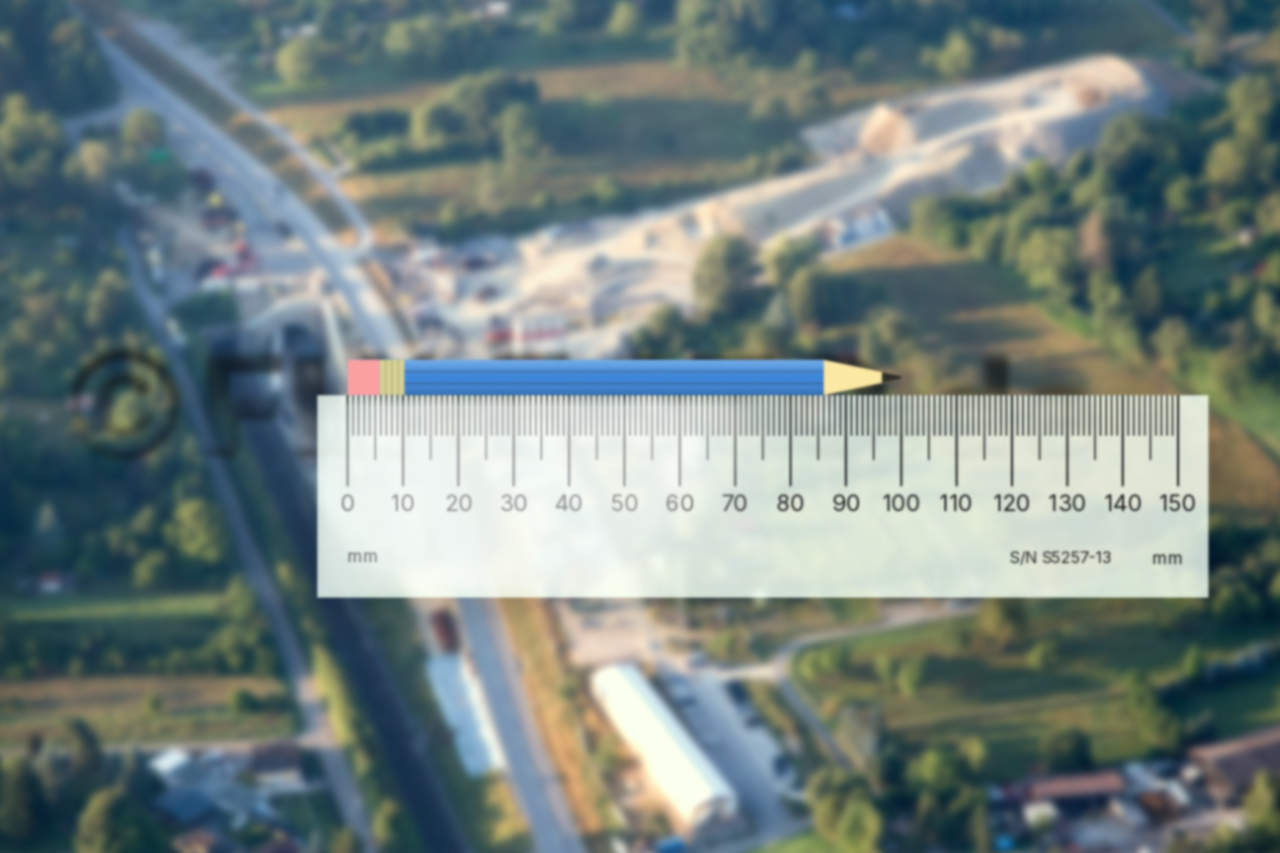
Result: 100 mm
